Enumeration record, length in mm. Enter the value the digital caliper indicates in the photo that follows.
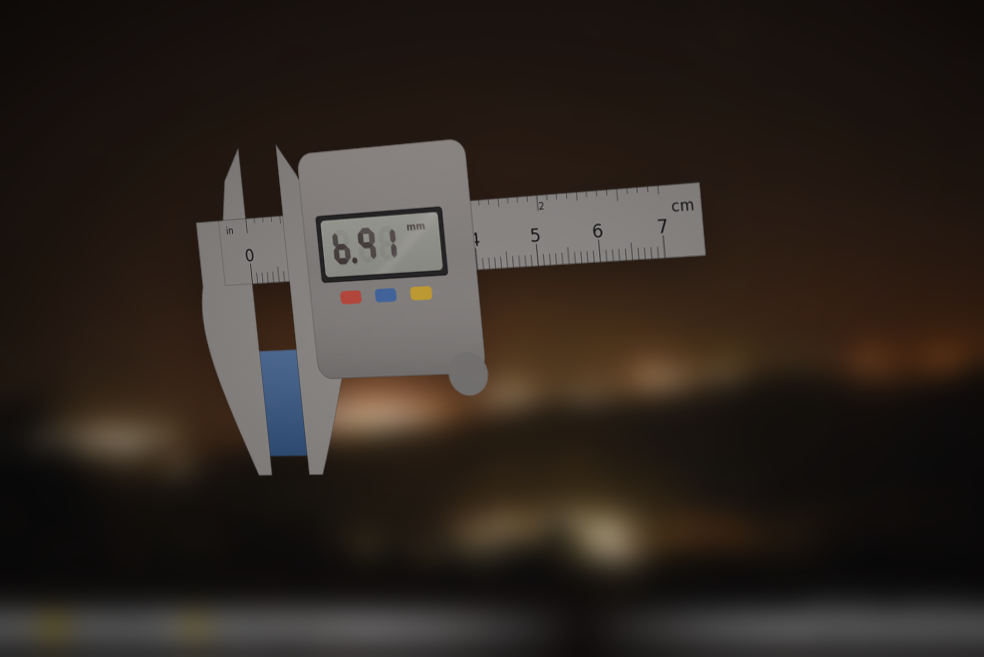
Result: 6.91 mm
